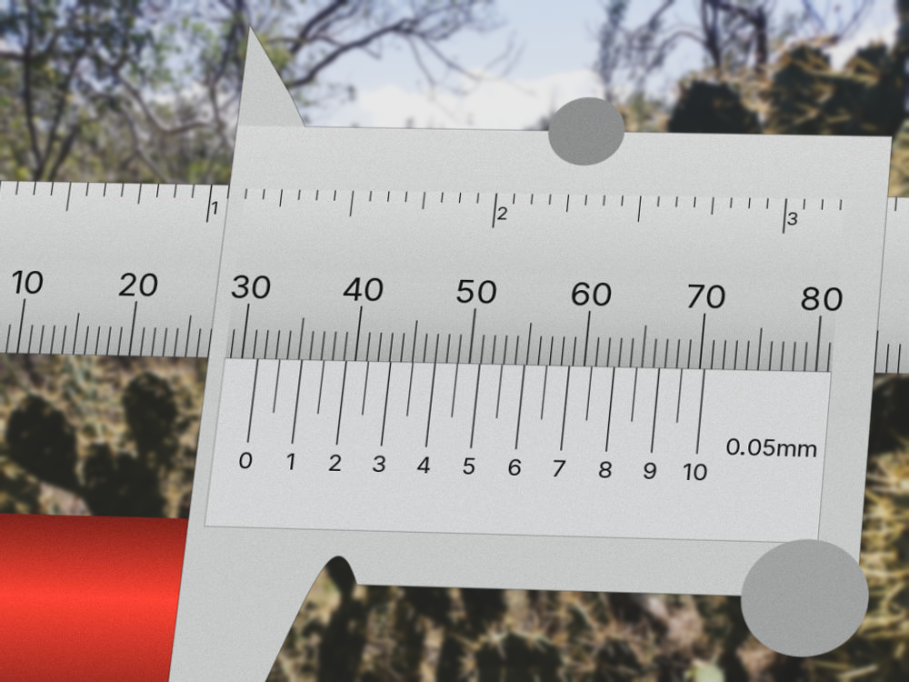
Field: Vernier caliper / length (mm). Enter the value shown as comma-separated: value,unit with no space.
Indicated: 31.4,mm
